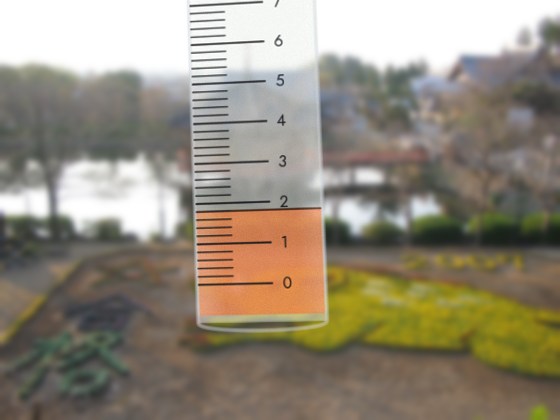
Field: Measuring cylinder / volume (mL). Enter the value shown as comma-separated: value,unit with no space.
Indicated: 1.8,mL
